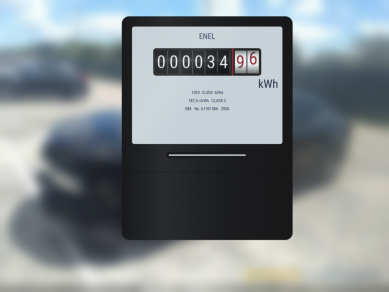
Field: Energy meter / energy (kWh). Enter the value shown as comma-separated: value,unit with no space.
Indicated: 34.96,kWh
